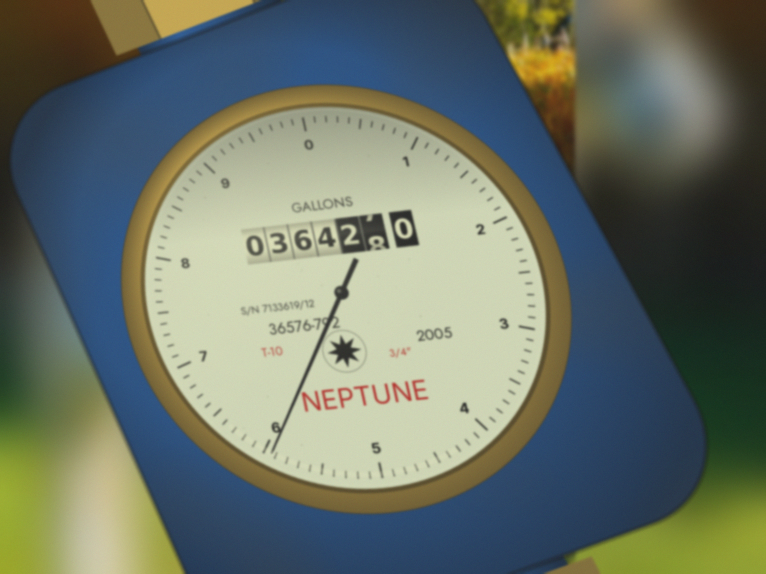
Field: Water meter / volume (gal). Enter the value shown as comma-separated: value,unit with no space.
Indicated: 364275.9,gal
